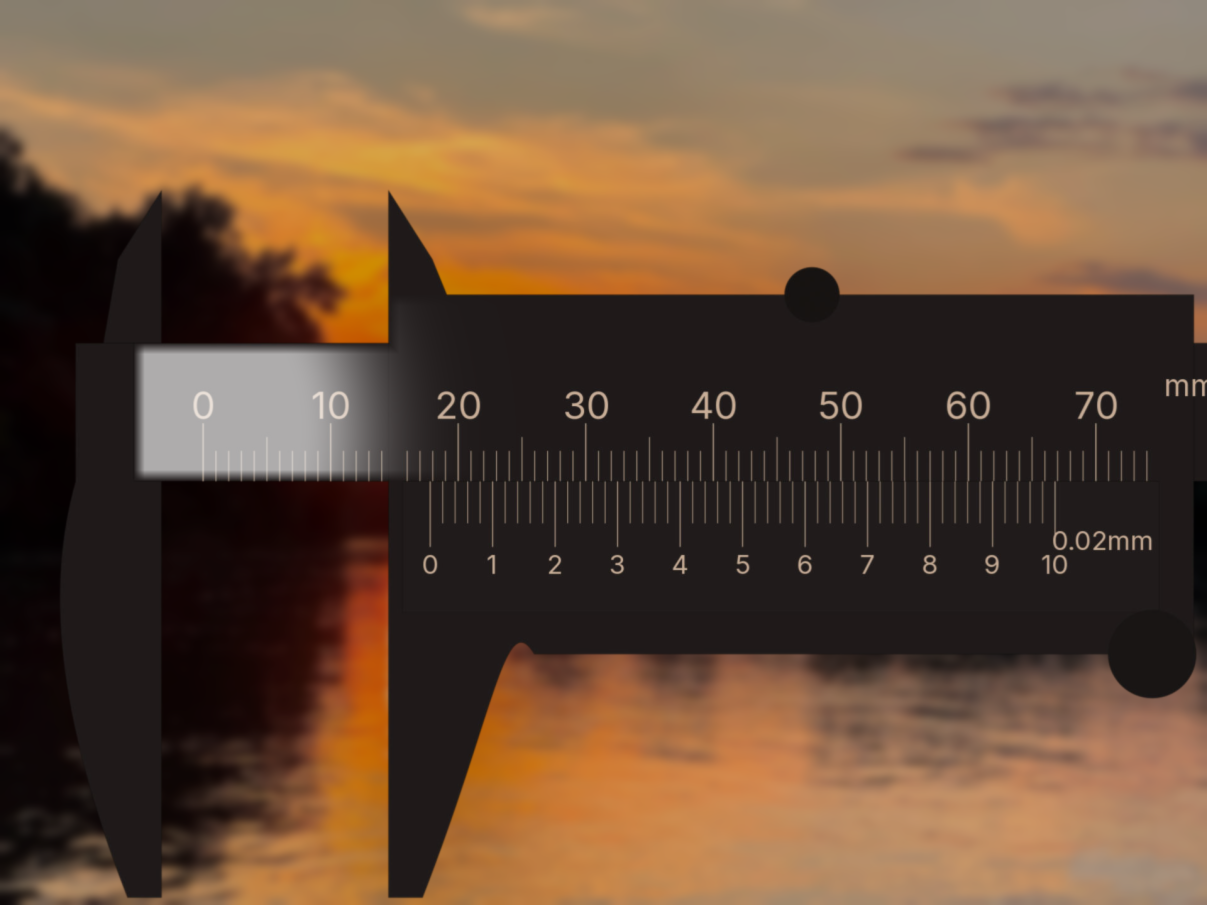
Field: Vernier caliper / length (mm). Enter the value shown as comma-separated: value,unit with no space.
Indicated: 17.8,mm
